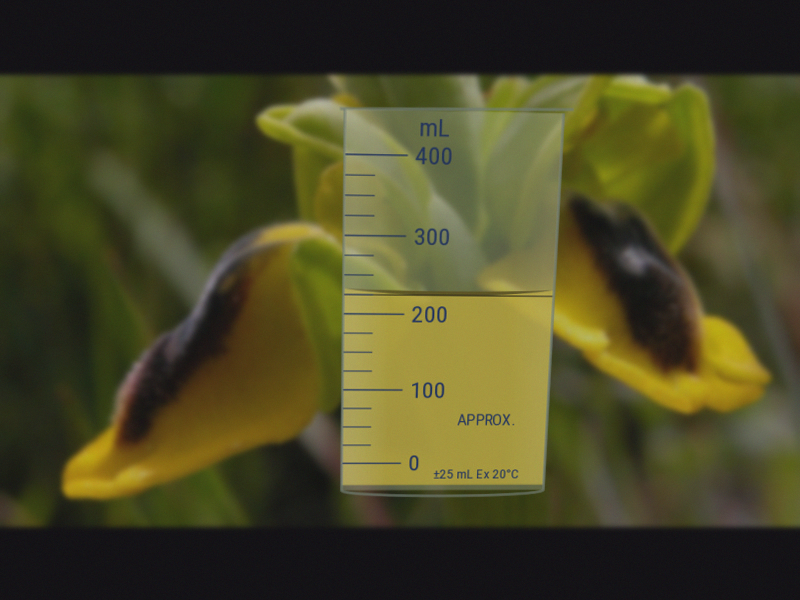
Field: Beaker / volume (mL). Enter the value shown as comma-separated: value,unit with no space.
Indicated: 225,mL
